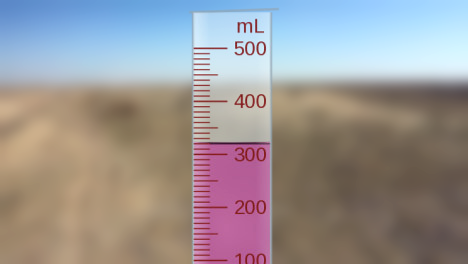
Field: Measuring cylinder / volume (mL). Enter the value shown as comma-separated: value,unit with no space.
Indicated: 320,mL
